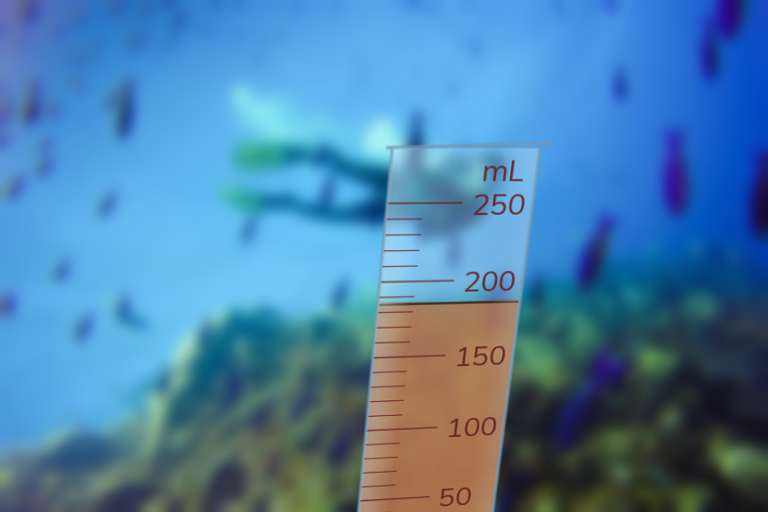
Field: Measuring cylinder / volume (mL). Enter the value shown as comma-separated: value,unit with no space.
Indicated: 185,mL
